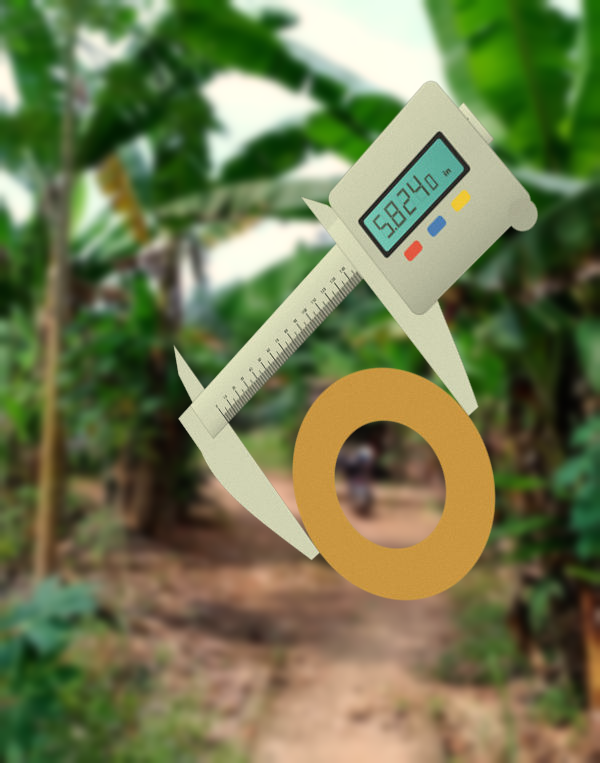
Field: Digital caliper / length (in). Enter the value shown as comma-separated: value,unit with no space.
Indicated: 5.8240,in
